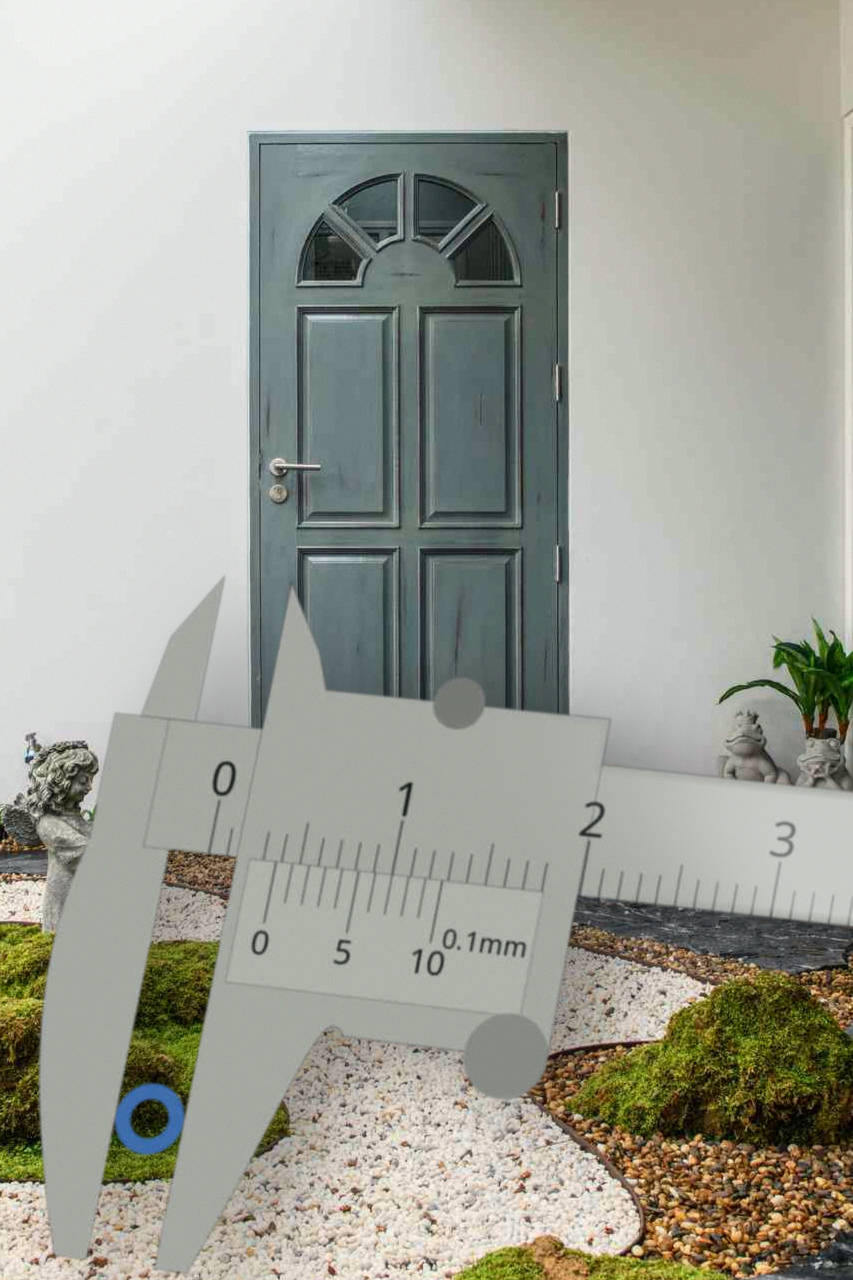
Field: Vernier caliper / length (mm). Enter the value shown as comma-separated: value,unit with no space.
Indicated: 3.7,mm
